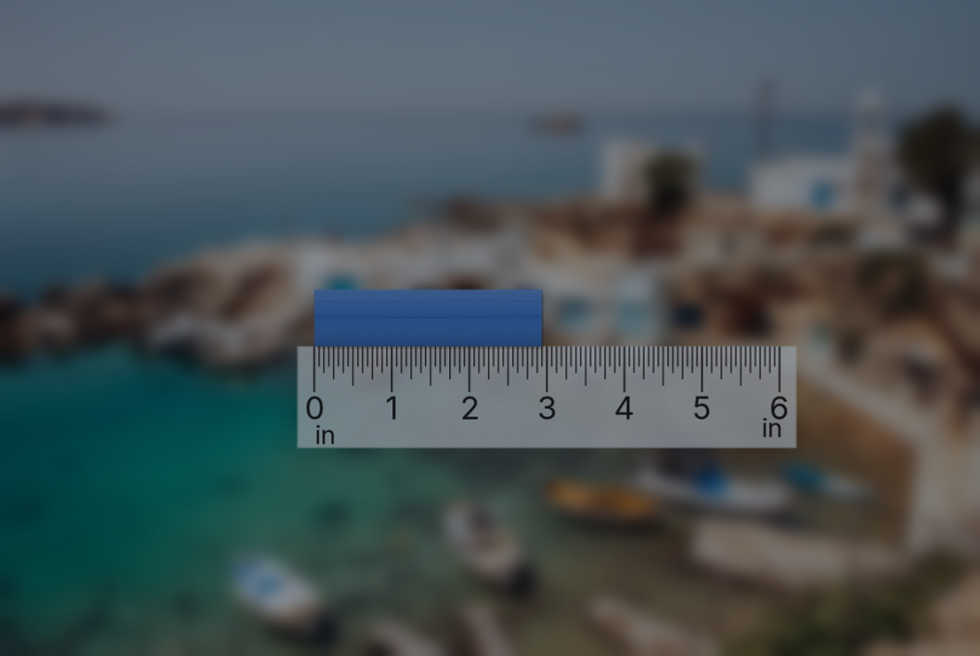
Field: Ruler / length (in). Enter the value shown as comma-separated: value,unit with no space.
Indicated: 2.9375,in
